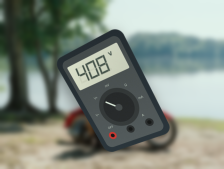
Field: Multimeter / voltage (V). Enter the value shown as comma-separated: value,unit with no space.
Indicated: 408,V
